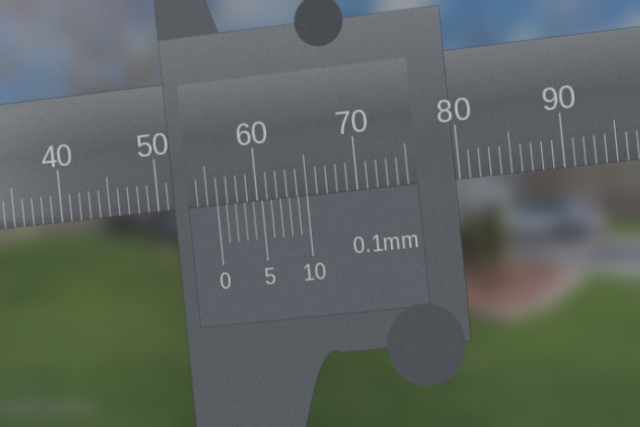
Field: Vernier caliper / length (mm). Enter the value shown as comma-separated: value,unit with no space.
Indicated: 56.0,mm
